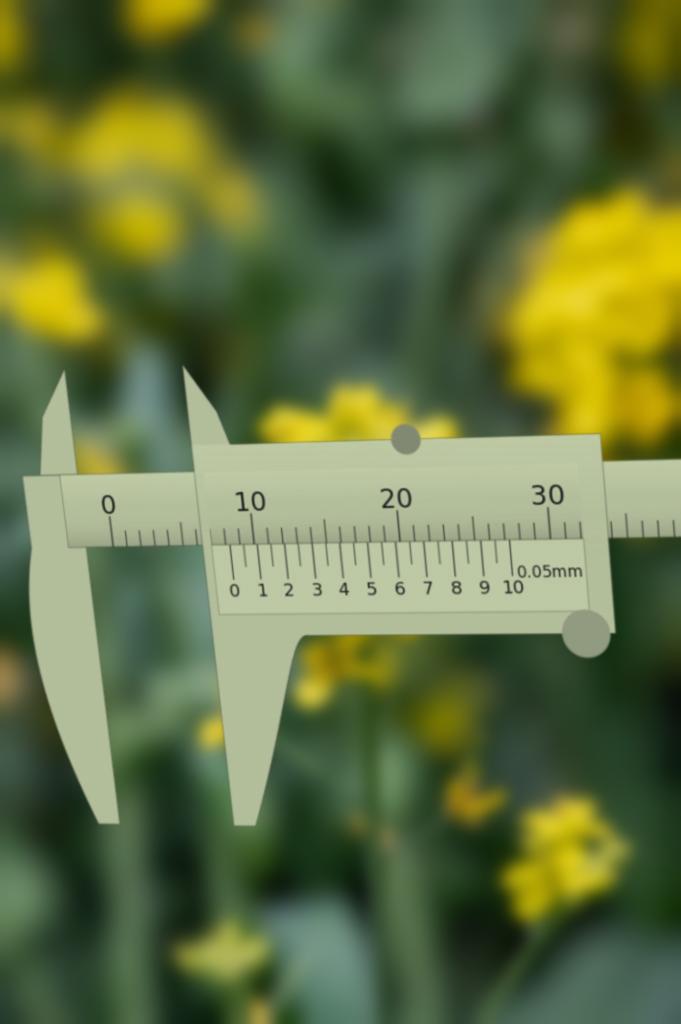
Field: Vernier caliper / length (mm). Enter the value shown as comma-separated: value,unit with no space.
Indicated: 8.3,mm
